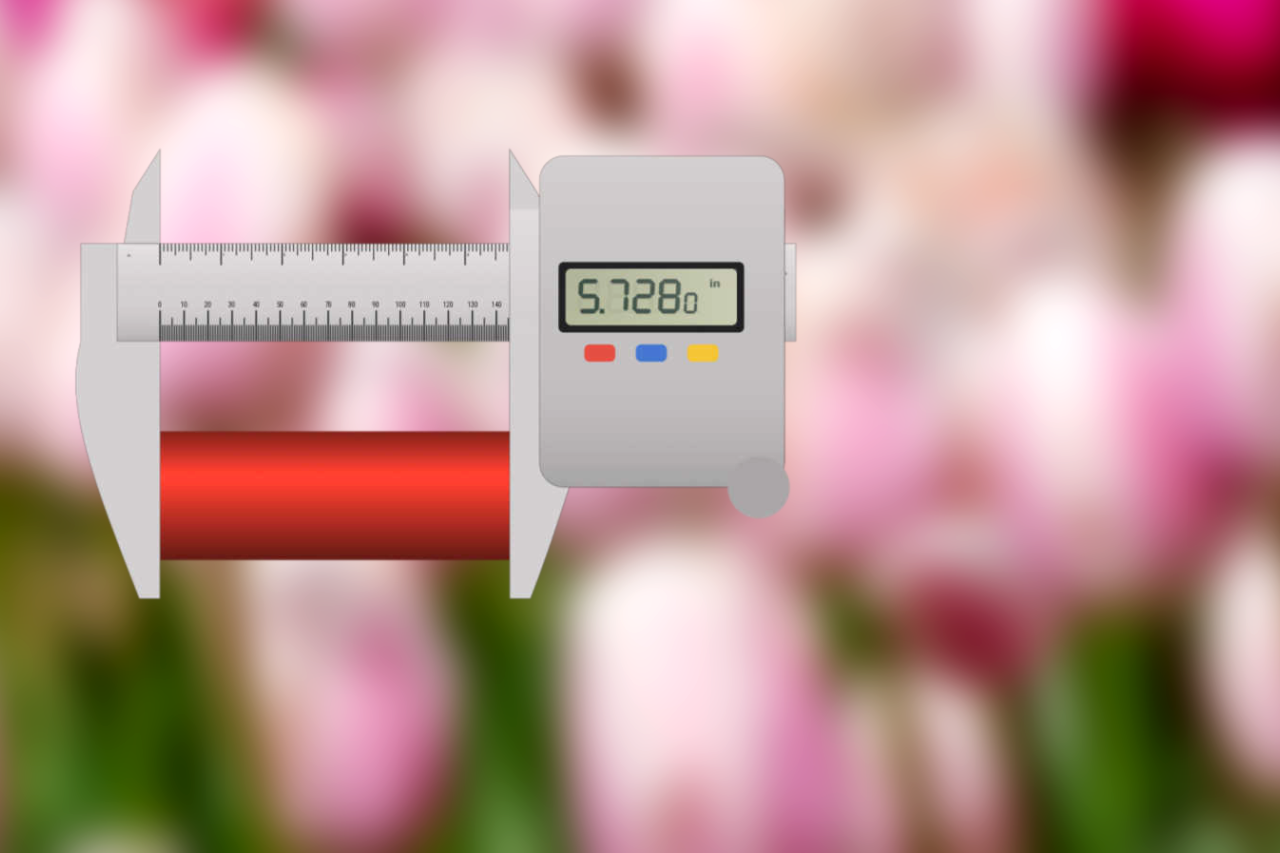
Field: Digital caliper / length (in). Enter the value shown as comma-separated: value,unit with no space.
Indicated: 5.7280,in
